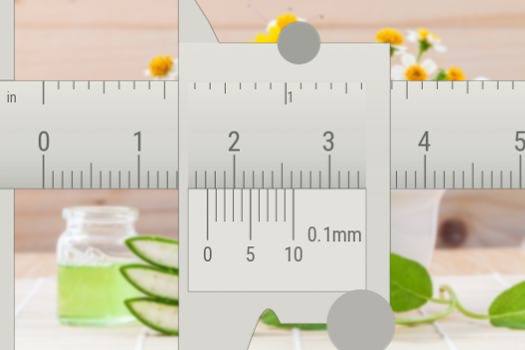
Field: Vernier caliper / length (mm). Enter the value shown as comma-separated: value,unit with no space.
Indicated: 17.2,mm
